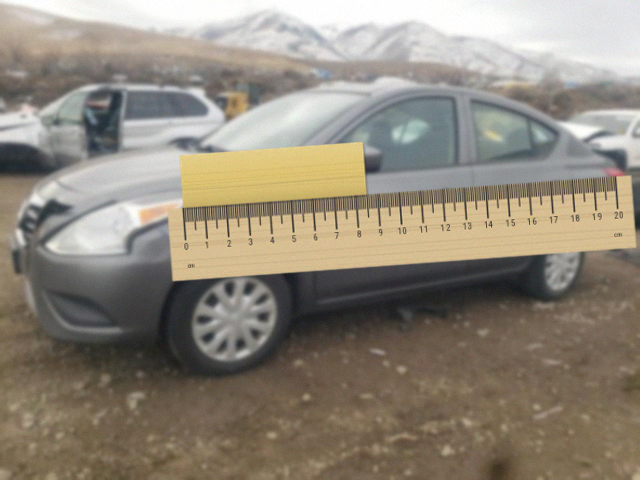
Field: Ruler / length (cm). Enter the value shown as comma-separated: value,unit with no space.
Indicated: 8.5,cm
